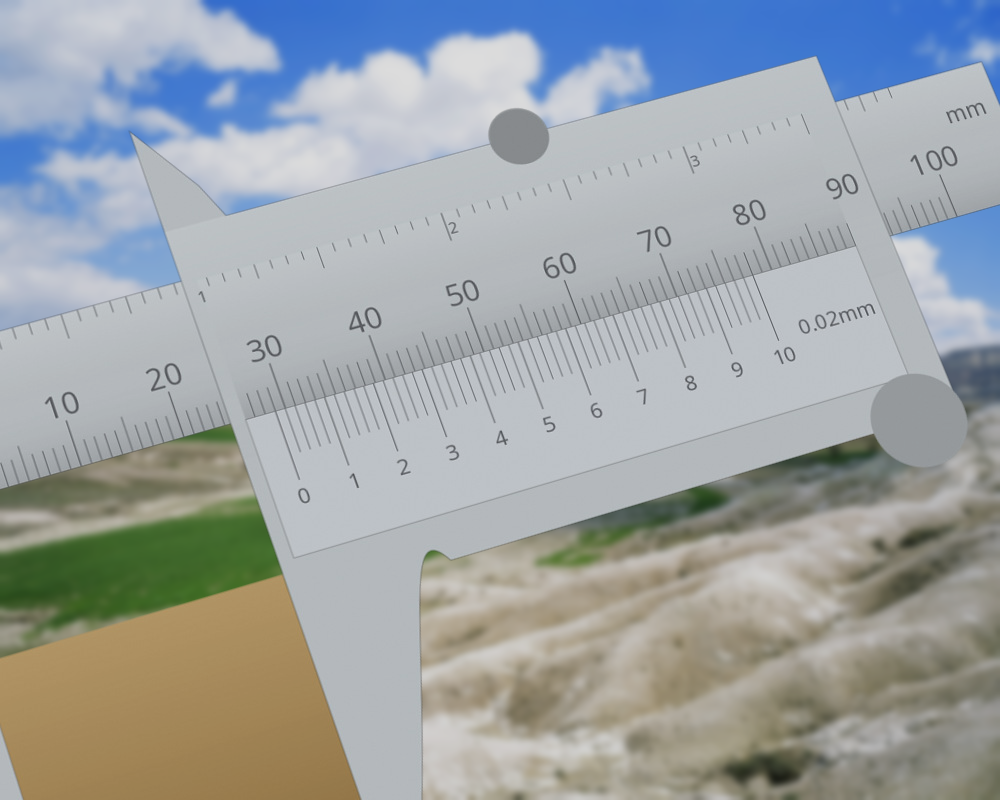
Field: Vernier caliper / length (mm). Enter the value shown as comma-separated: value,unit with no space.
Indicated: 29.0,mm
